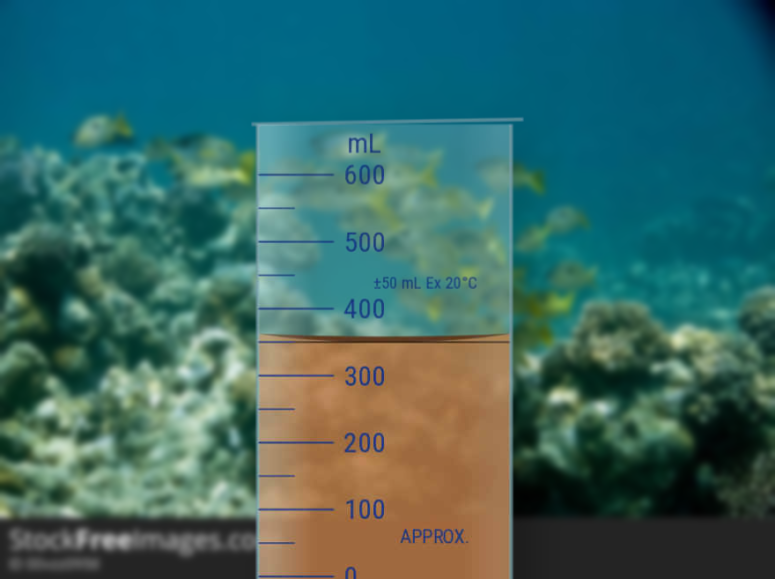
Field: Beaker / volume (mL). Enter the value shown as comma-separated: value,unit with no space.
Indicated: 350,mL
